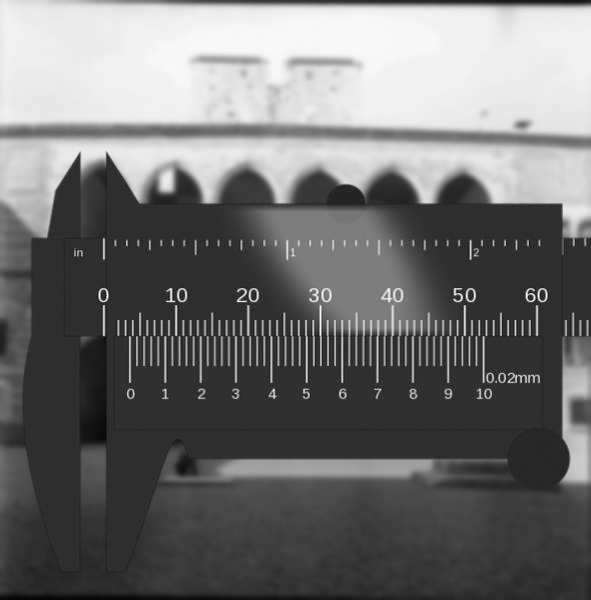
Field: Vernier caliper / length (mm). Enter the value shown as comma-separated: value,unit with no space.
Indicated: 3.6,mm
